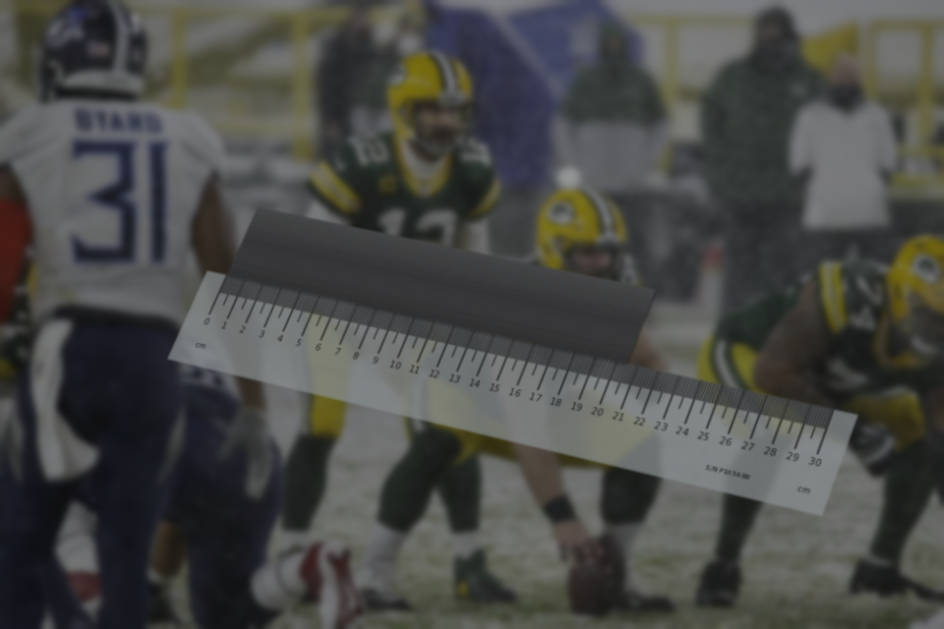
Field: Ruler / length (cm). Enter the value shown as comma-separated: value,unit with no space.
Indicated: 20.5,cm
